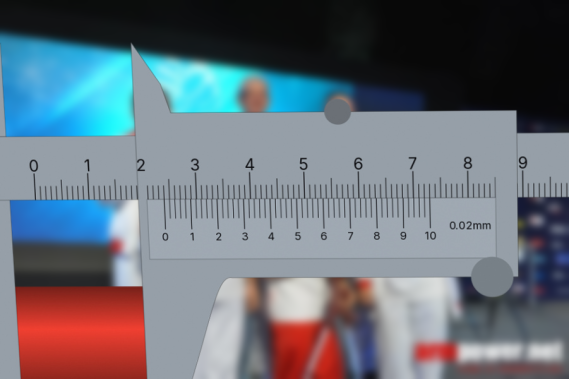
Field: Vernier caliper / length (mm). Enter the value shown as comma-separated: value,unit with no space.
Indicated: 24.0,mm
